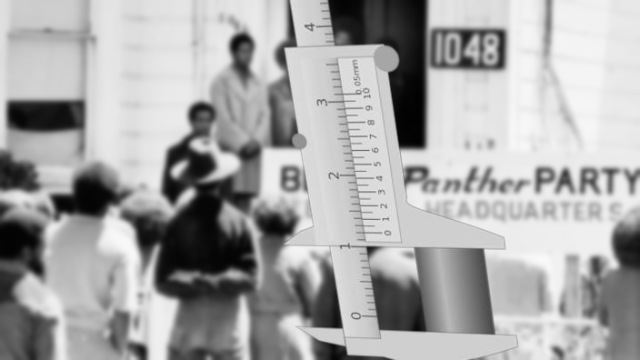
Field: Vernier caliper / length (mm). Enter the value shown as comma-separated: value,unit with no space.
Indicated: 12.0,mm
